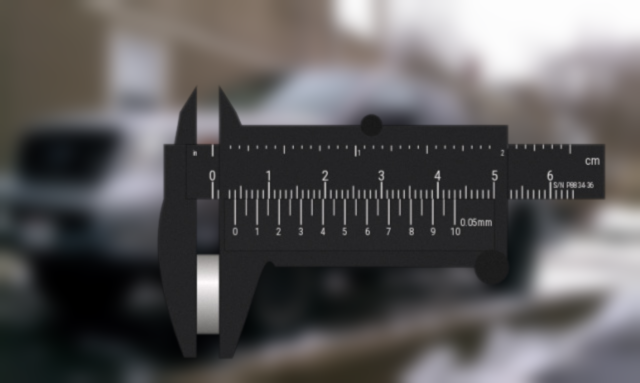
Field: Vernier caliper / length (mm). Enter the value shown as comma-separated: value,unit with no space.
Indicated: 4.0,mm
